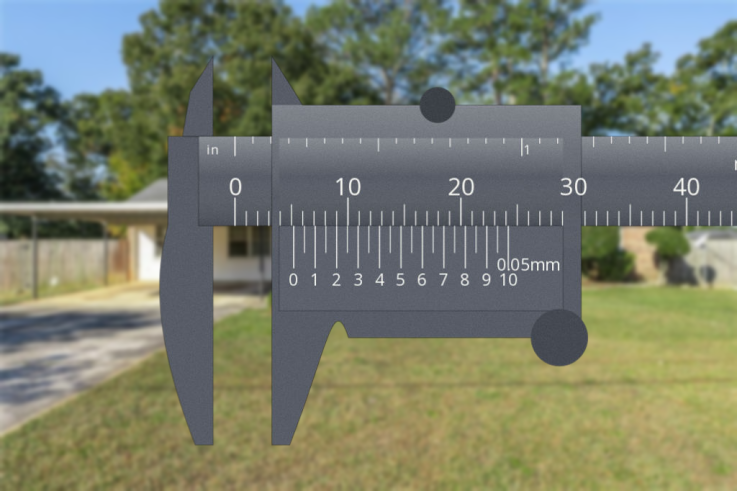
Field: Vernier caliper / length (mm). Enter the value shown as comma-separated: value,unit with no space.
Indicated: 5.2,mm
